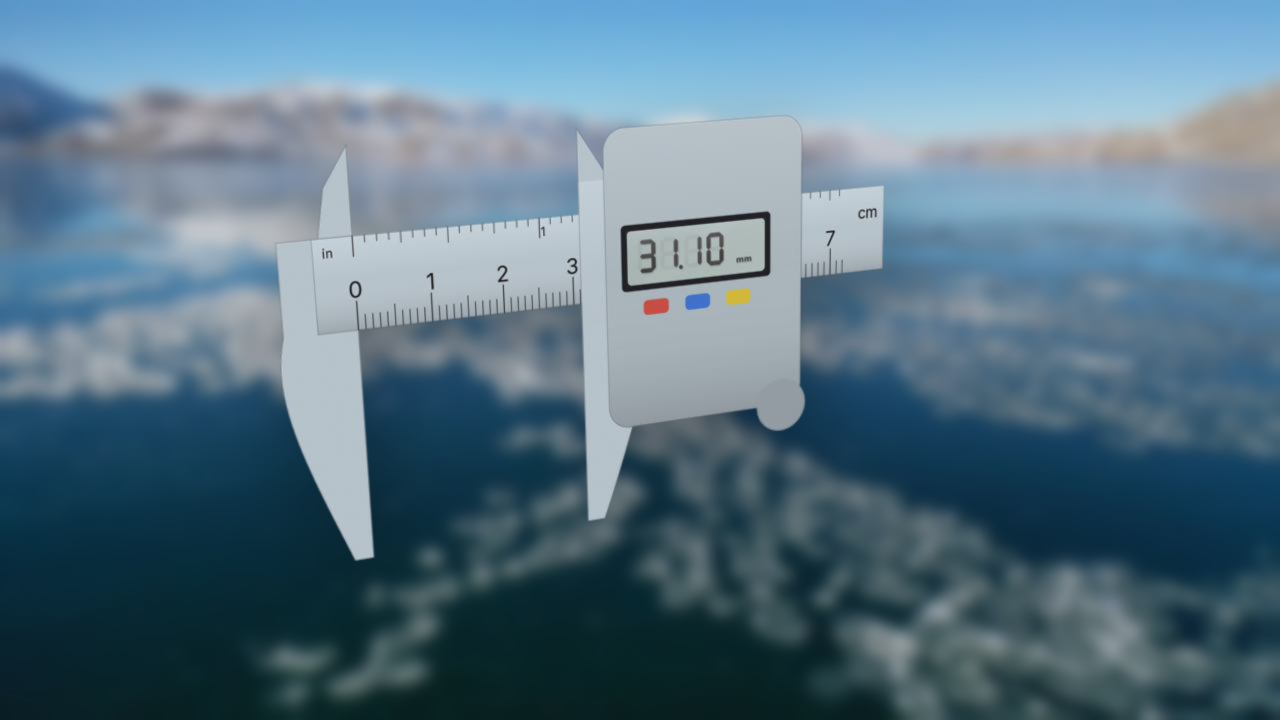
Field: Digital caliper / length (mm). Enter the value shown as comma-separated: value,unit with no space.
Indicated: 31.10,mm
